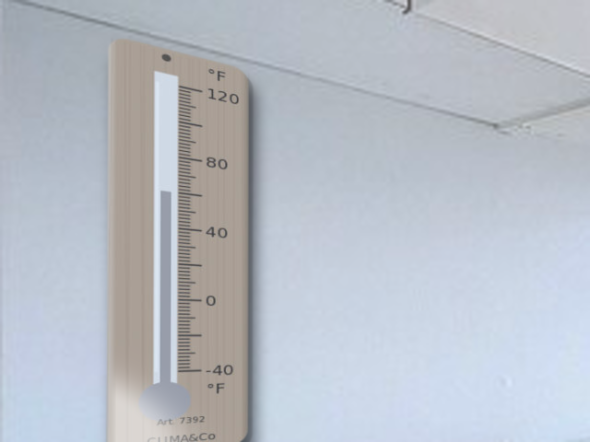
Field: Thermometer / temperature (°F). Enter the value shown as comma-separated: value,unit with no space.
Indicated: 60,°F
